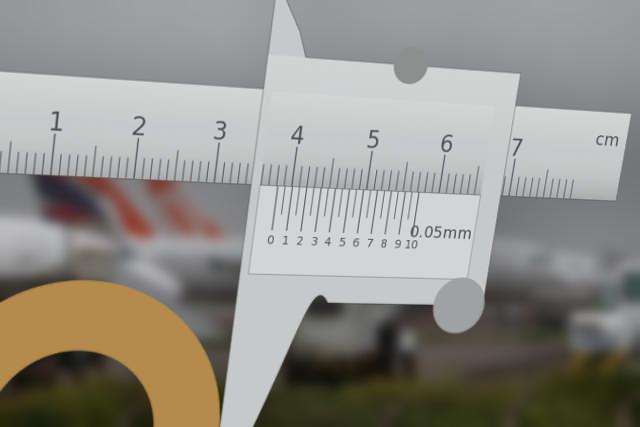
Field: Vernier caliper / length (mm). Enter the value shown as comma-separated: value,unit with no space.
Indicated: 38.2,mm
